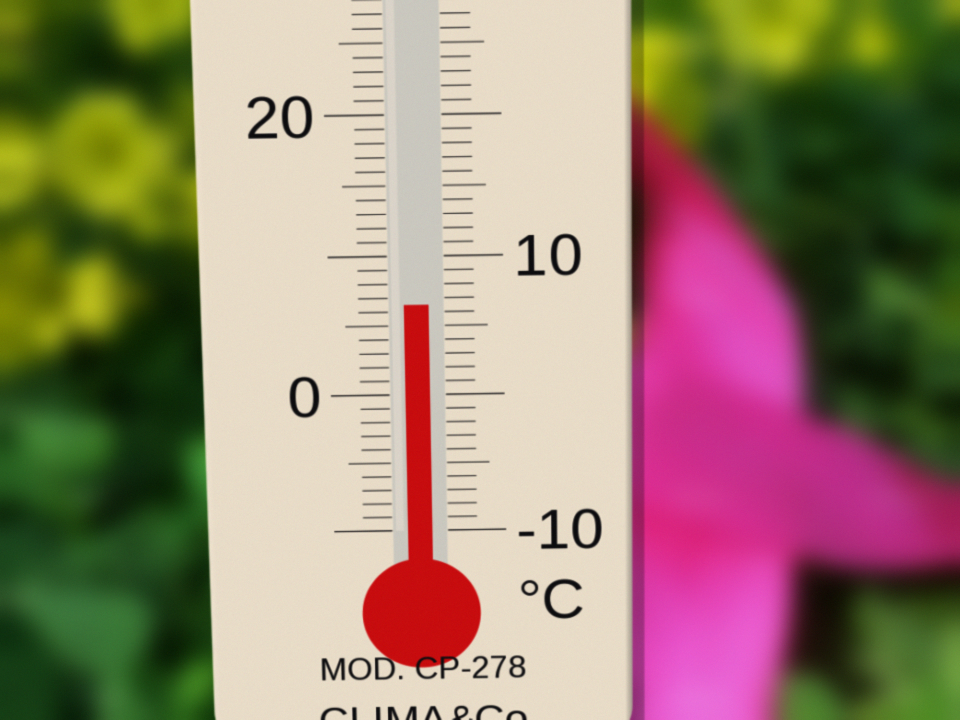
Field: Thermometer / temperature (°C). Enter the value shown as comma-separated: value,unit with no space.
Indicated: 6.5,°C
